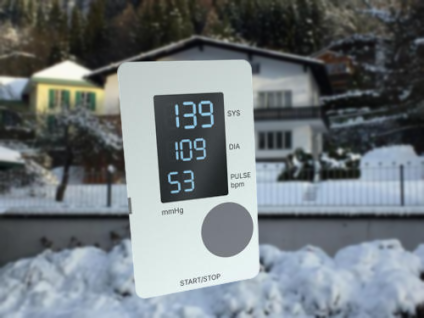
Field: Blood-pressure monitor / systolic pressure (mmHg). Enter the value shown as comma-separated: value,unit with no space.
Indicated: 139,mmHg
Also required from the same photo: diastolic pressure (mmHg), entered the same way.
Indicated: 109,mmHg
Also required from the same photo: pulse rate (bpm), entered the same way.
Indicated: 53,bpm
